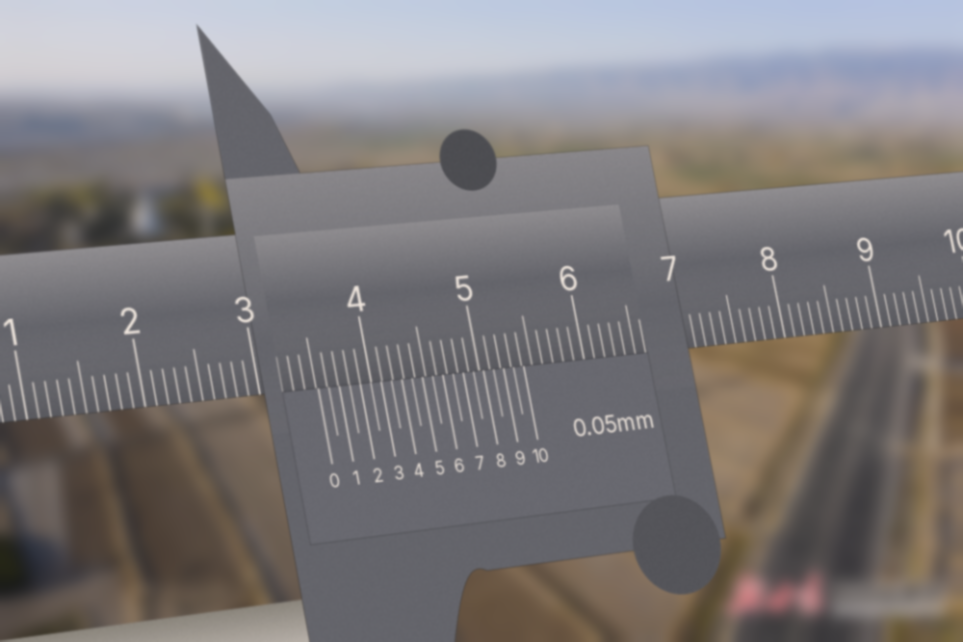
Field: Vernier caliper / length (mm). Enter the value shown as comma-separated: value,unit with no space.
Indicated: 35.2,mm
